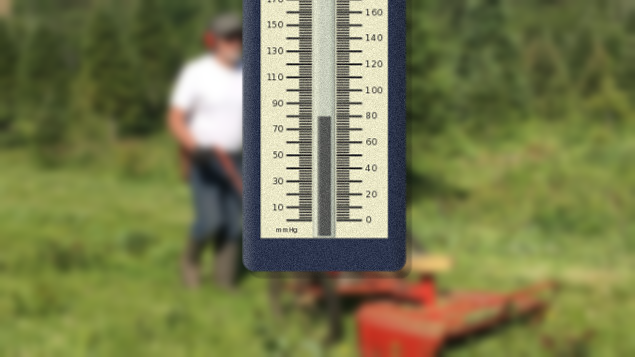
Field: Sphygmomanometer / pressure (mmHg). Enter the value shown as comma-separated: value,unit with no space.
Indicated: 80,mmHg
